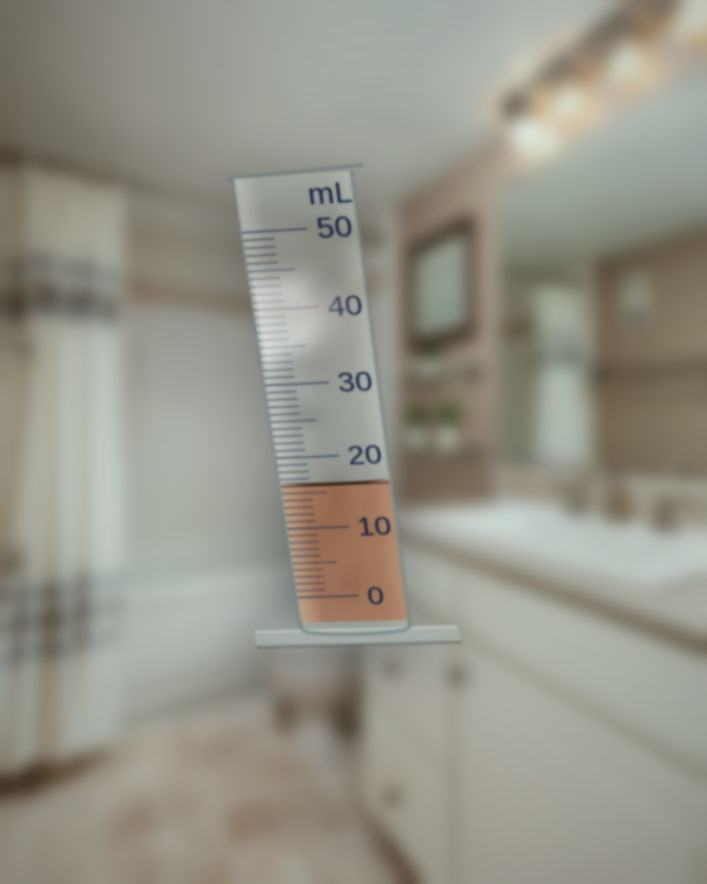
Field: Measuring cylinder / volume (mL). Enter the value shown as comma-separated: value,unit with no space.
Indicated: 16,mL
